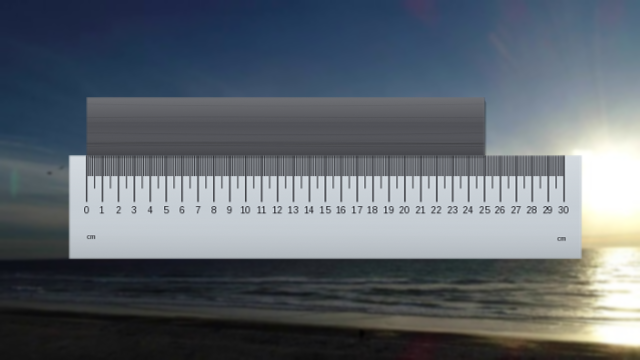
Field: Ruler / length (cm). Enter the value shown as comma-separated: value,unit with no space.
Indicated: 25,cm
